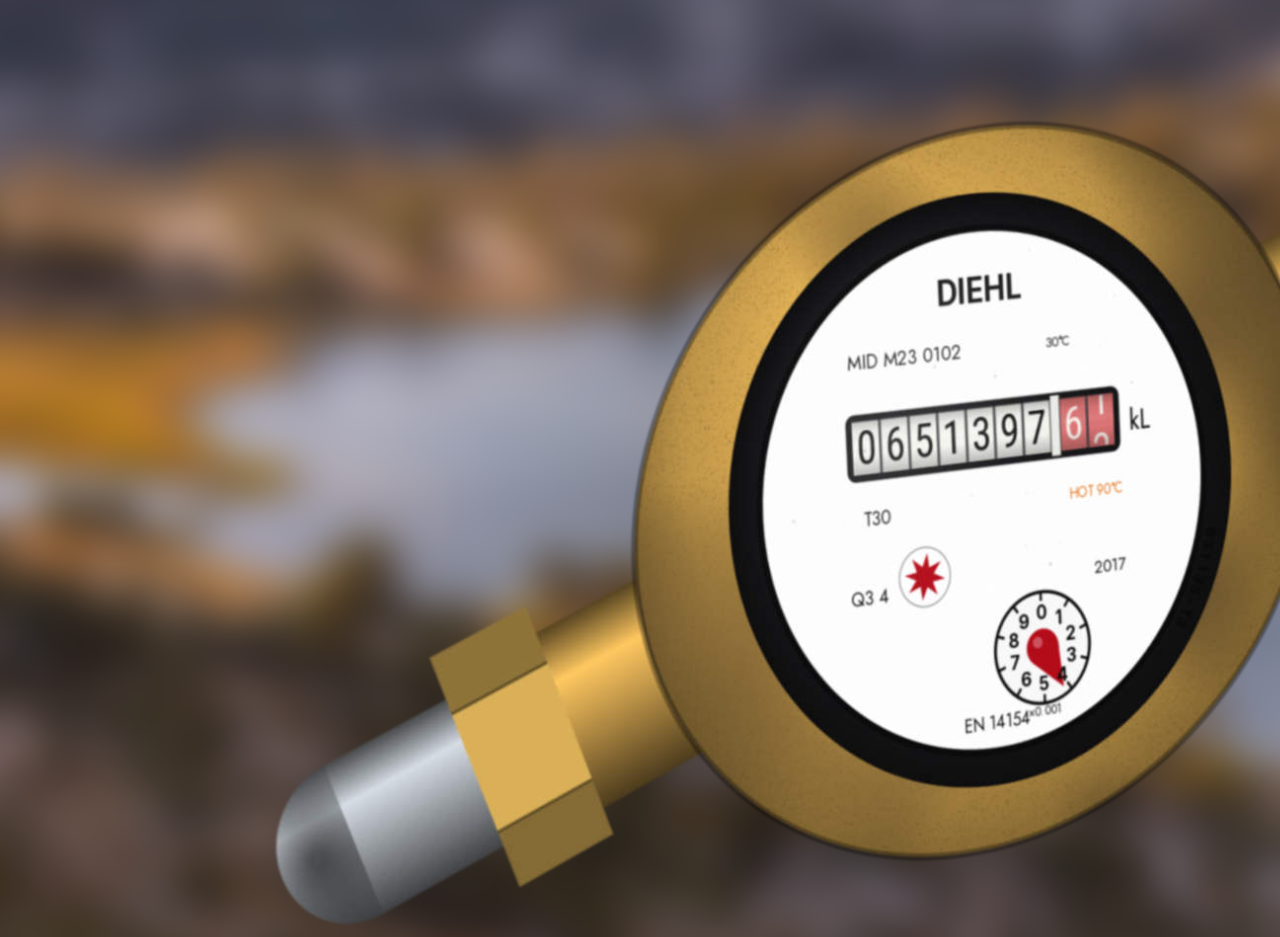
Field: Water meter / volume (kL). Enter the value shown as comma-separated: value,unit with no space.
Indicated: 651397.614,kL
